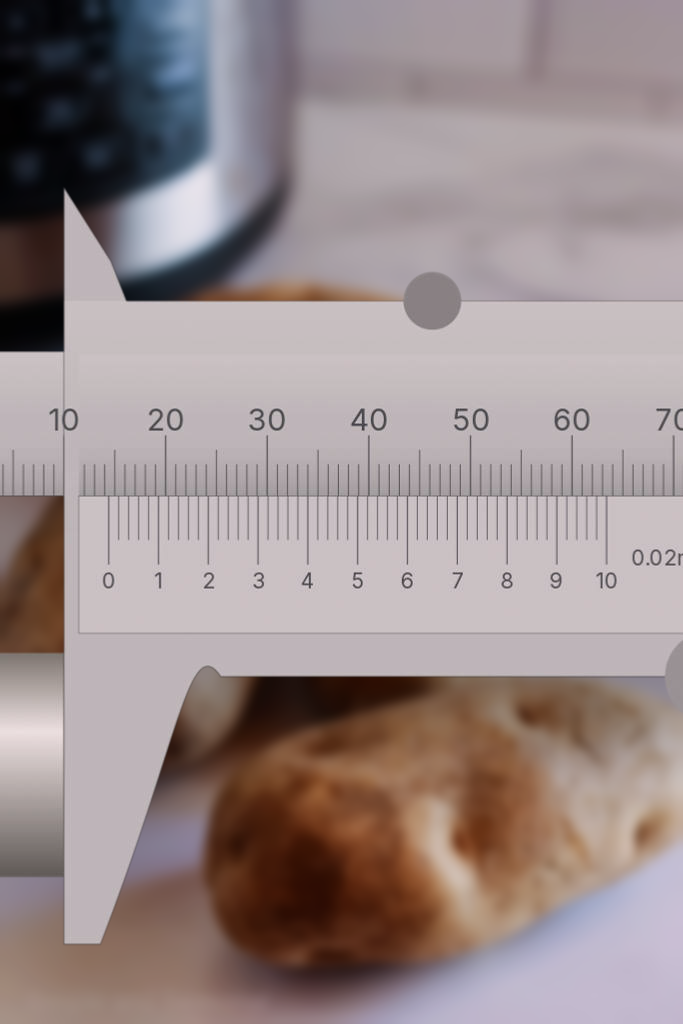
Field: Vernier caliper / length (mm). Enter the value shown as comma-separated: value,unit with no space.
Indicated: 14.4,mm
